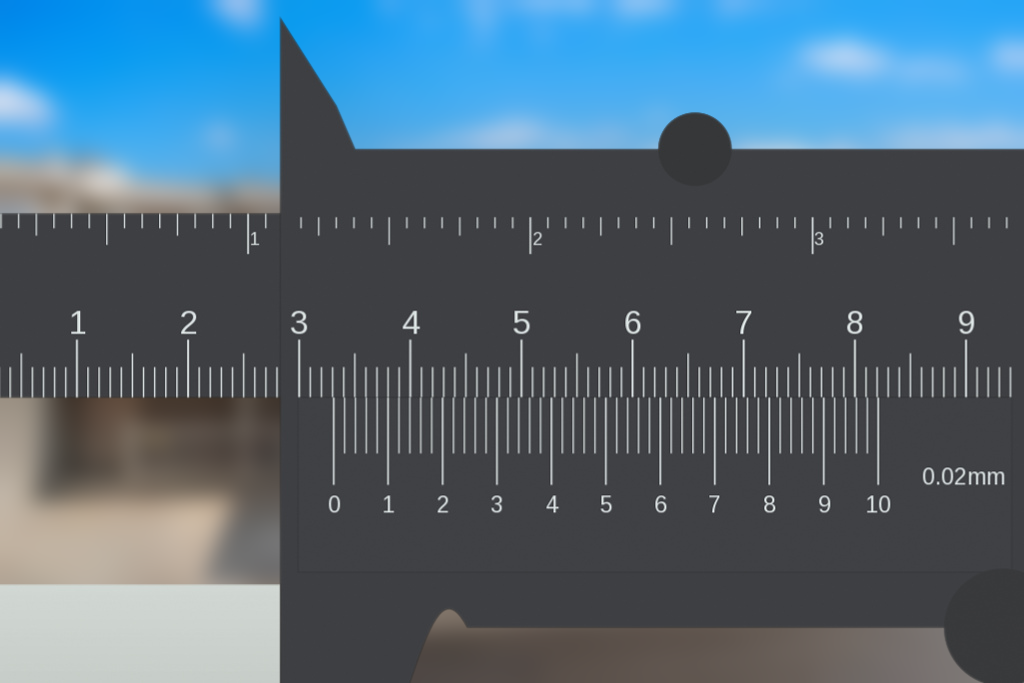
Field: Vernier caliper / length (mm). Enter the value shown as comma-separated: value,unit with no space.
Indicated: 33.1,mm
